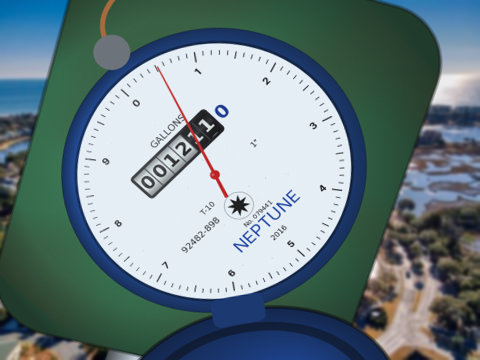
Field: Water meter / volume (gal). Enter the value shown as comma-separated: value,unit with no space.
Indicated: 12110.5,gal
